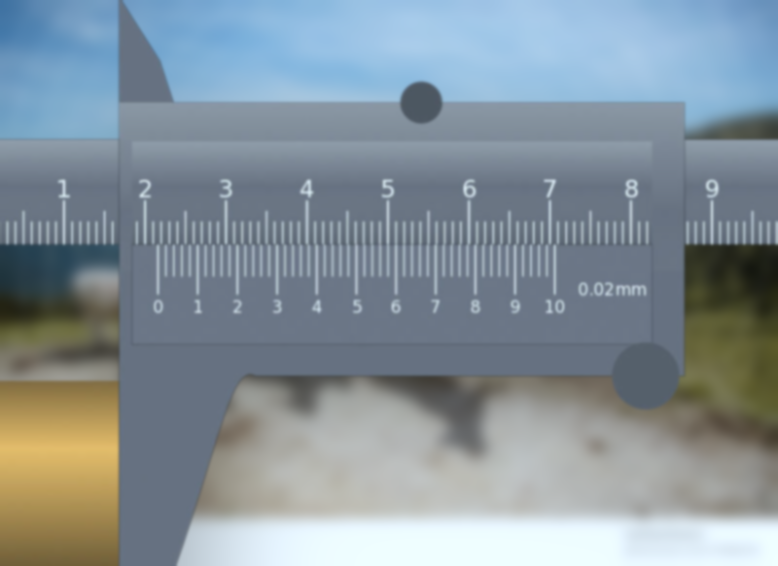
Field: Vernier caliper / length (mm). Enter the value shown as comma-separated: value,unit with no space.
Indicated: 21.6,mm
